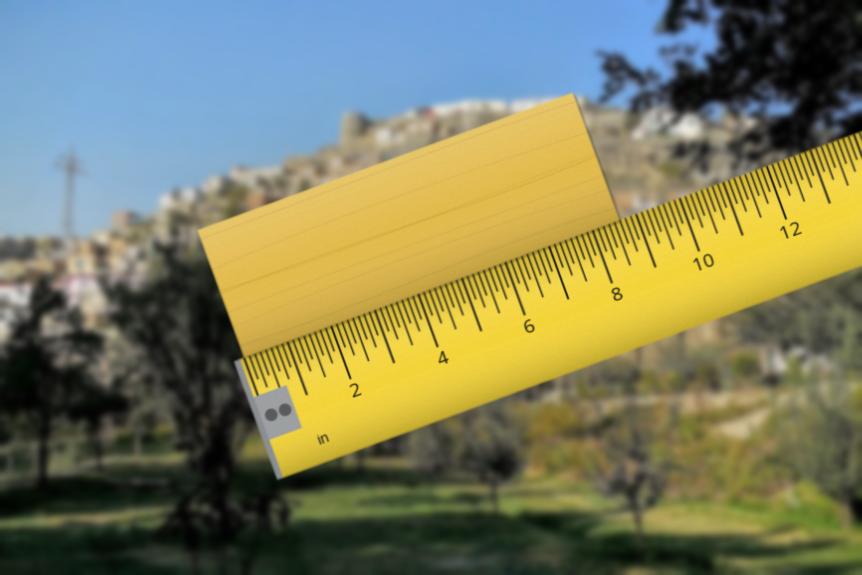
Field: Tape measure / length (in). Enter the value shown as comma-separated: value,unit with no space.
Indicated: 8.625,in
